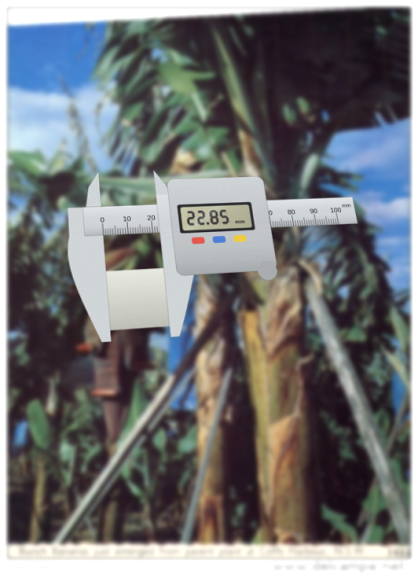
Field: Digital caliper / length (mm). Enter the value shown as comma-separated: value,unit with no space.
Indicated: 22.85,mm
